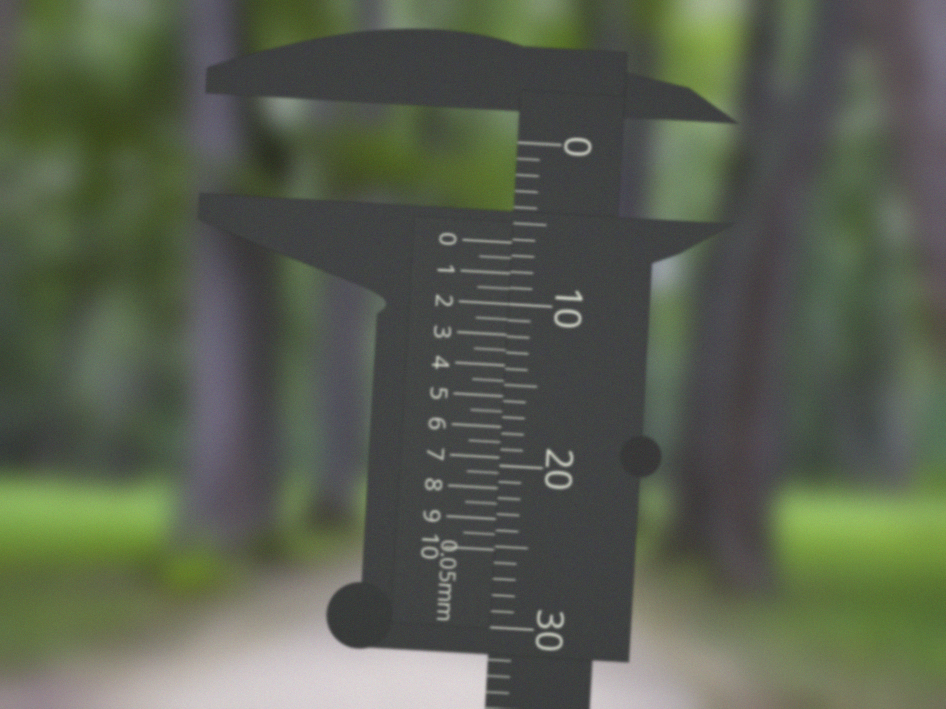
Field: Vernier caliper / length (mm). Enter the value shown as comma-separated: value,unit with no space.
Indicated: 6.2,mm
